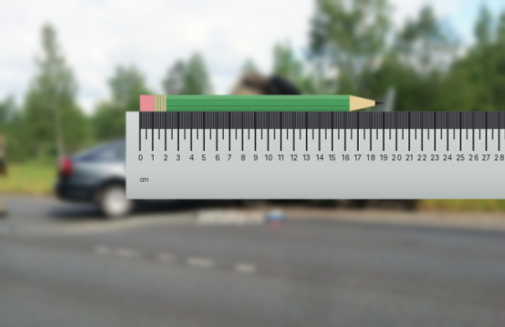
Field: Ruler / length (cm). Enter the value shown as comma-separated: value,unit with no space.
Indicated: 19,cm
